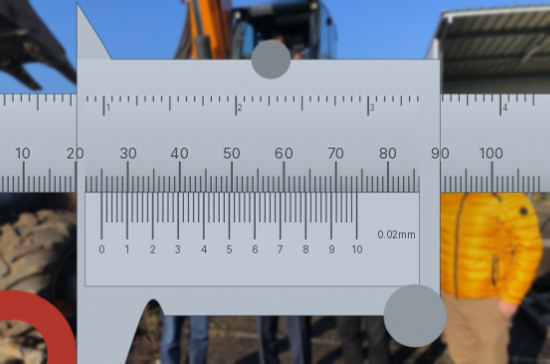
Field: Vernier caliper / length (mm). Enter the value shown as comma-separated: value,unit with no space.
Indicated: 25.0,mm
